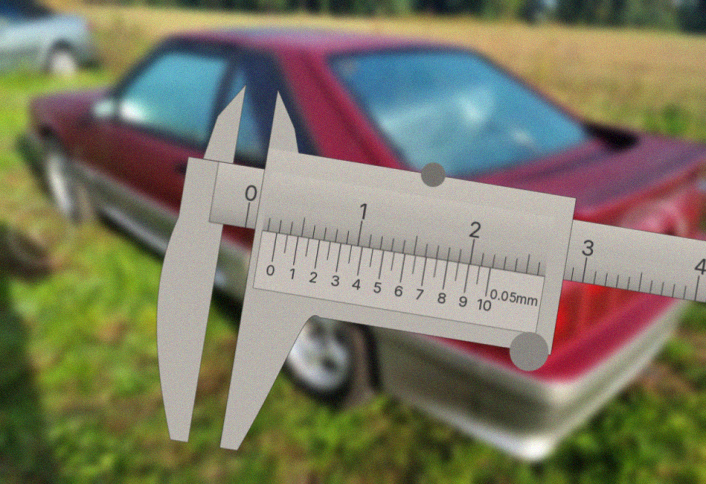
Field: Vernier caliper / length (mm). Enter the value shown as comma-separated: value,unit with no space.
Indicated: 2.8,mm
